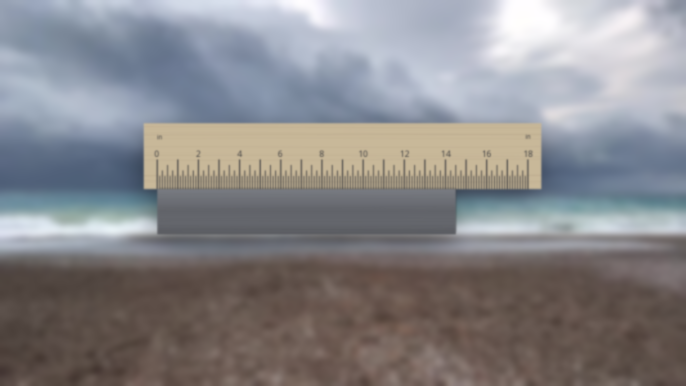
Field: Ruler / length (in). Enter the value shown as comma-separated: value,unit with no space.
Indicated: 14.5,in
